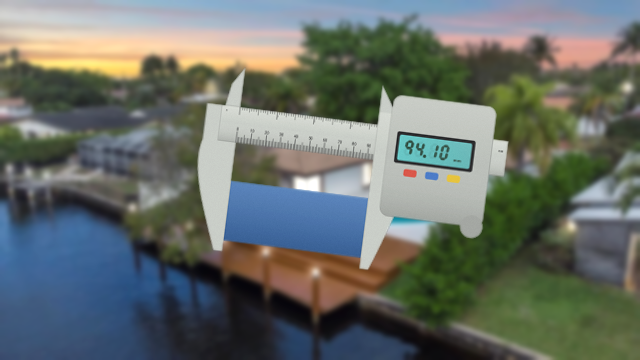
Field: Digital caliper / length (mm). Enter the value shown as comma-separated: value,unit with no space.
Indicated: 94.10,mm
